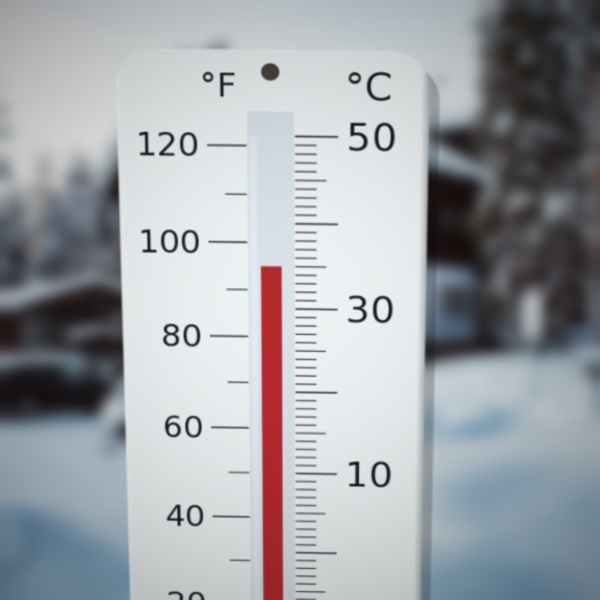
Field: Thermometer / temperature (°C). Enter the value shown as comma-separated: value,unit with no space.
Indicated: 35,°C
